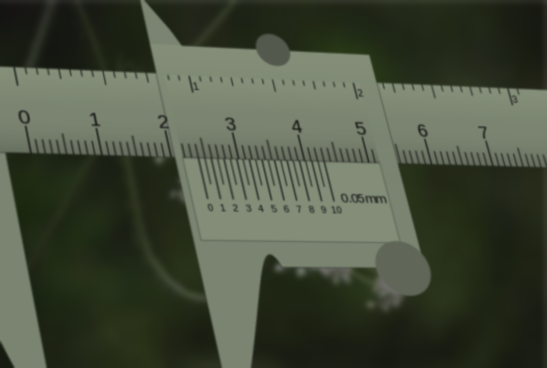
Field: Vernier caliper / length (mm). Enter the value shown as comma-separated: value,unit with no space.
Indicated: 24.0,mm
